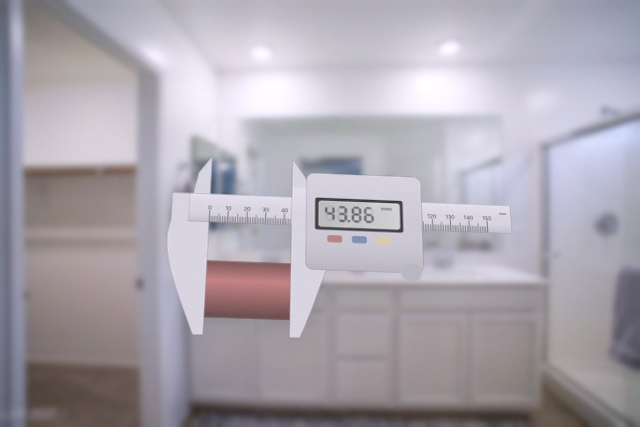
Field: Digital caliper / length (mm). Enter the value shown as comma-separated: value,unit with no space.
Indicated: 43.86,mm
